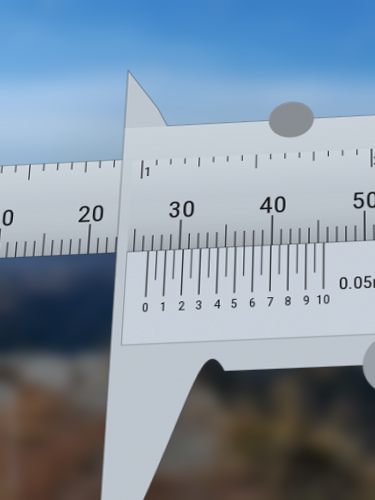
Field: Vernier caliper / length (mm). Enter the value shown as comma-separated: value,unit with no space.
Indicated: 26.6,mm
